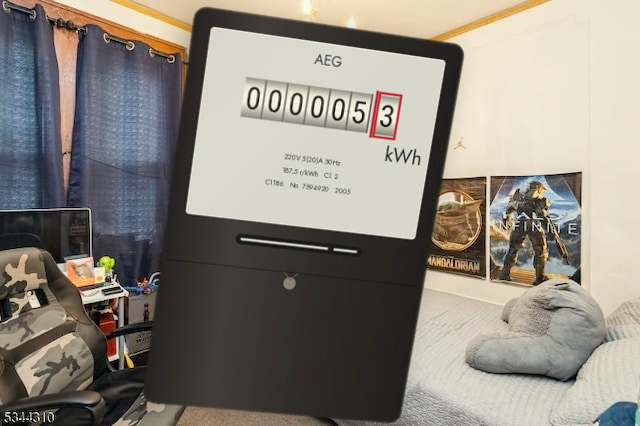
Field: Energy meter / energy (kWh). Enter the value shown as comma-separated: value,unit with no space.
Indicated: 5.3,kWh
